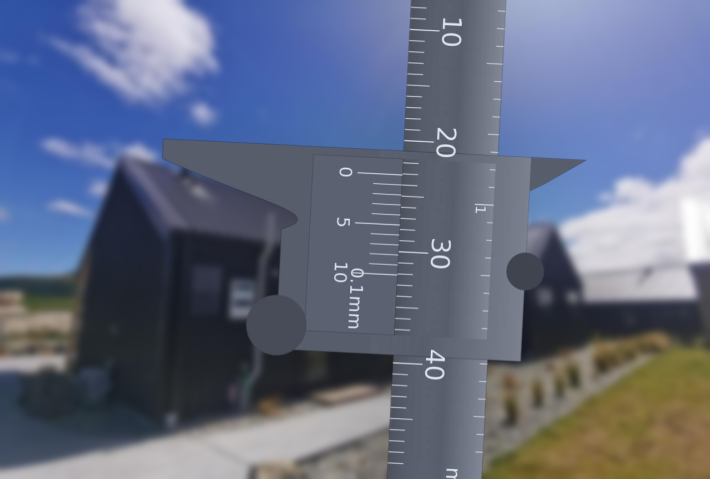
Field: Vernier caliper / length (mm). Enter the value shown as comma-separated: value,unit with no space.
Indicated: 23.1,mm
